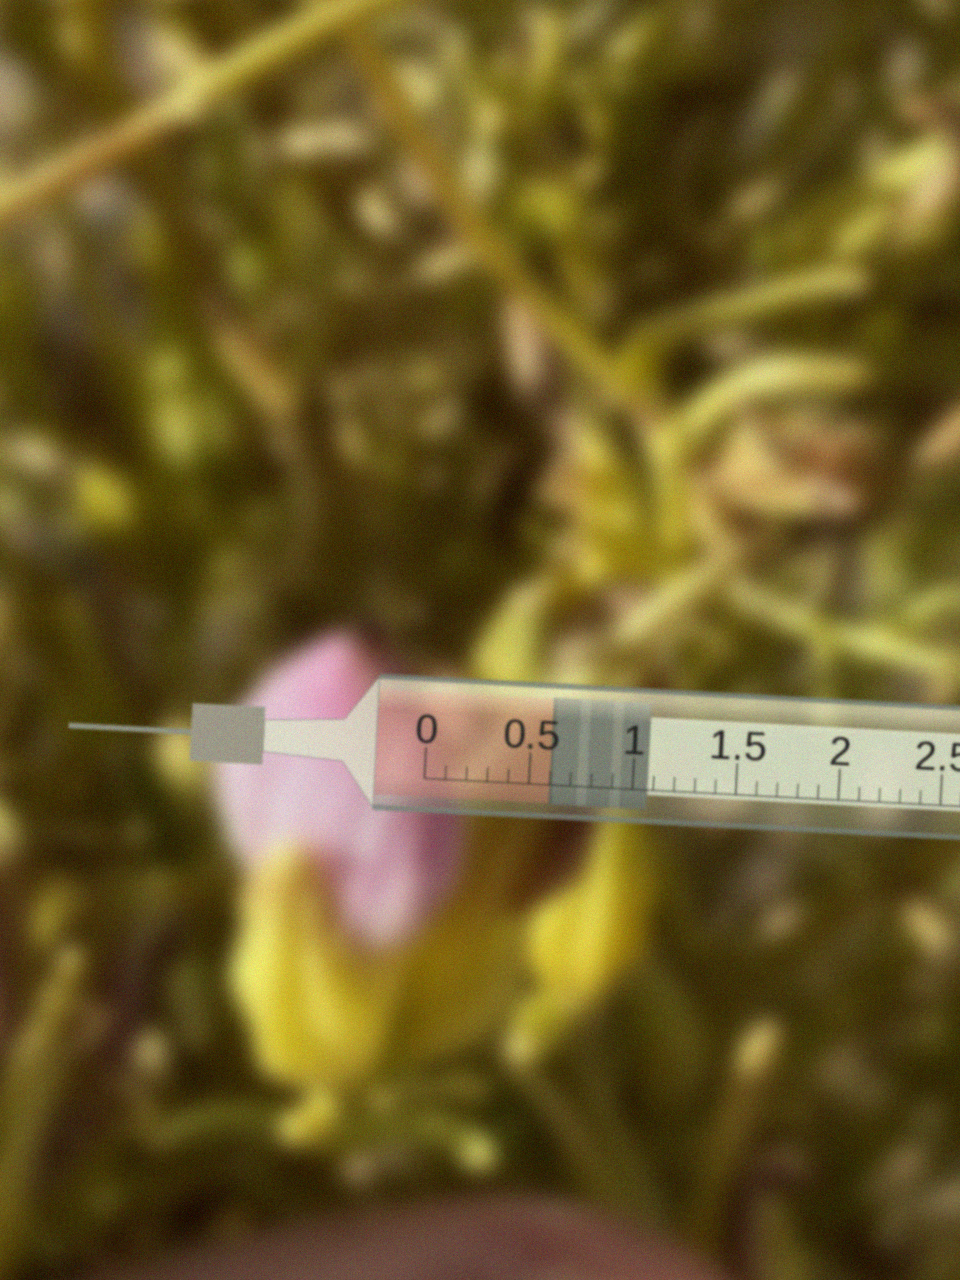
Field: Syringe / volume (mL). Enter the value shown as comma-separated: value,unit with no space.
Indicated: 0.6,mL
